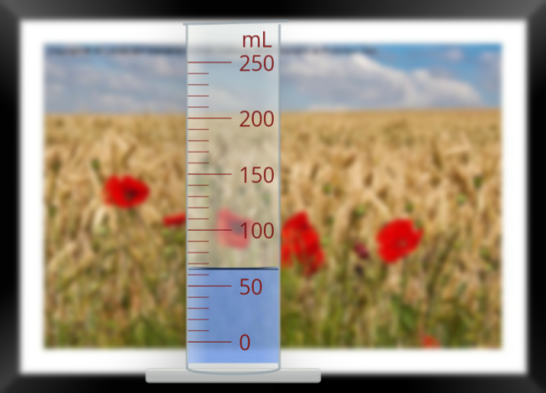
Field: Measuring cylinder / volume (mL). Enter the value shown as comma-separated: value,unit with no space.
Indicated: 65,mL
